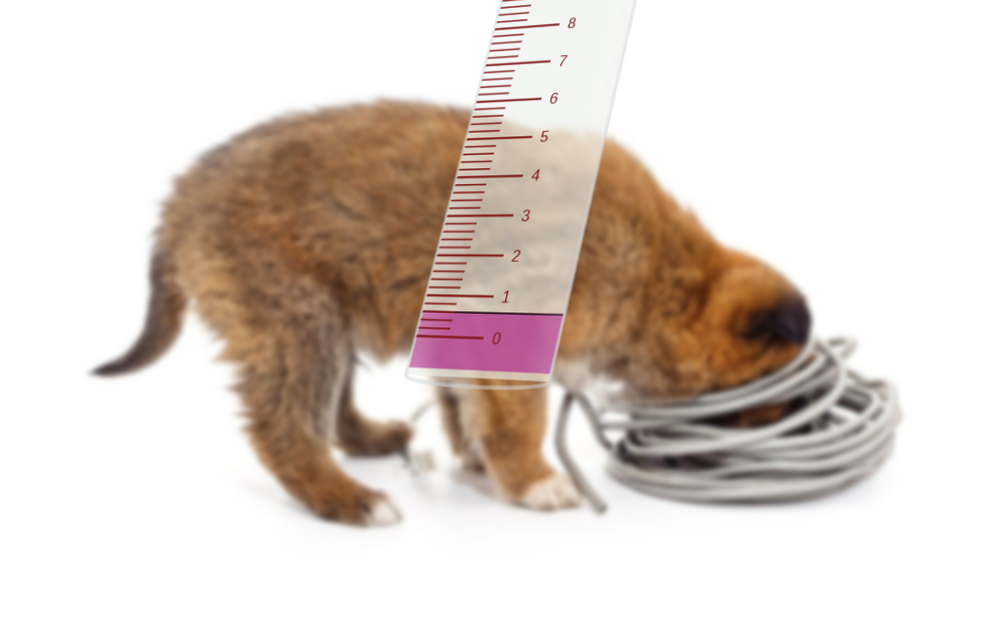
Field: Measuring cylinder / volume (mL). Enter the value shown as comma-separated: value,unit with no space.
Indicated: 0.6,mL
